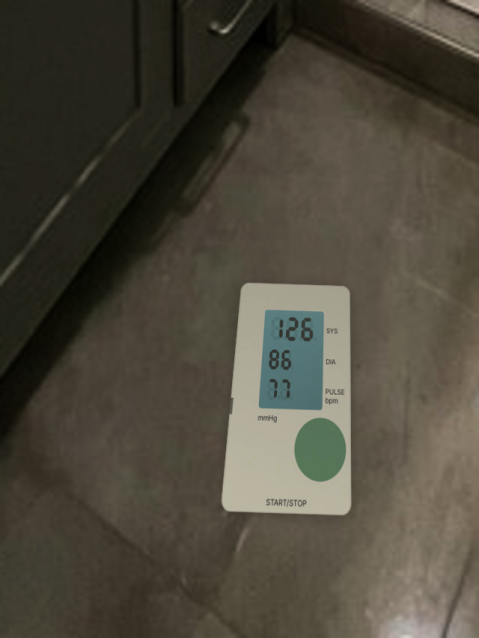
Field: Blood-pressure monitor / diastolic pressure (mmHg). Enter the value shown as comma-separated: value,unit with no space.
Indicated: 86,mmHg
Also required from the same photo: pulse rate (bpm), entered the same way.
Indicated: 77,bpm
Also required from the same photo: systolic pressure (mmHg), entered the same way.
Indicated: 126,mmHg
